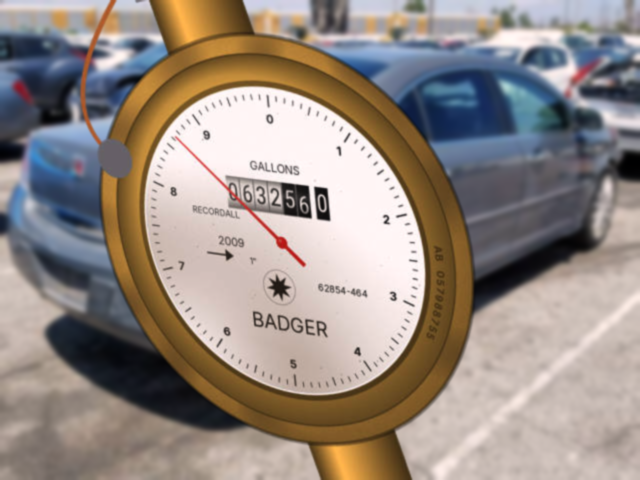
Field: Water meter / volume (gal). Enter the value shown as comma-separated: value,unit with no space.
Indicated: 632558.6,gal
